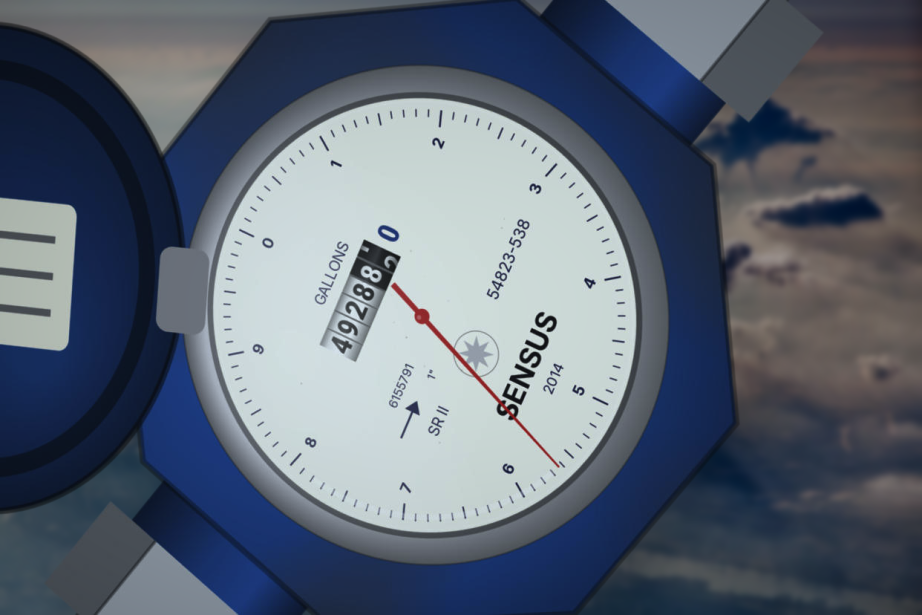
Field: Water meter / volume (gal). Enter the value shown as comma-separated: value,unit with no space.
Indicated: 4928815.6,gal
